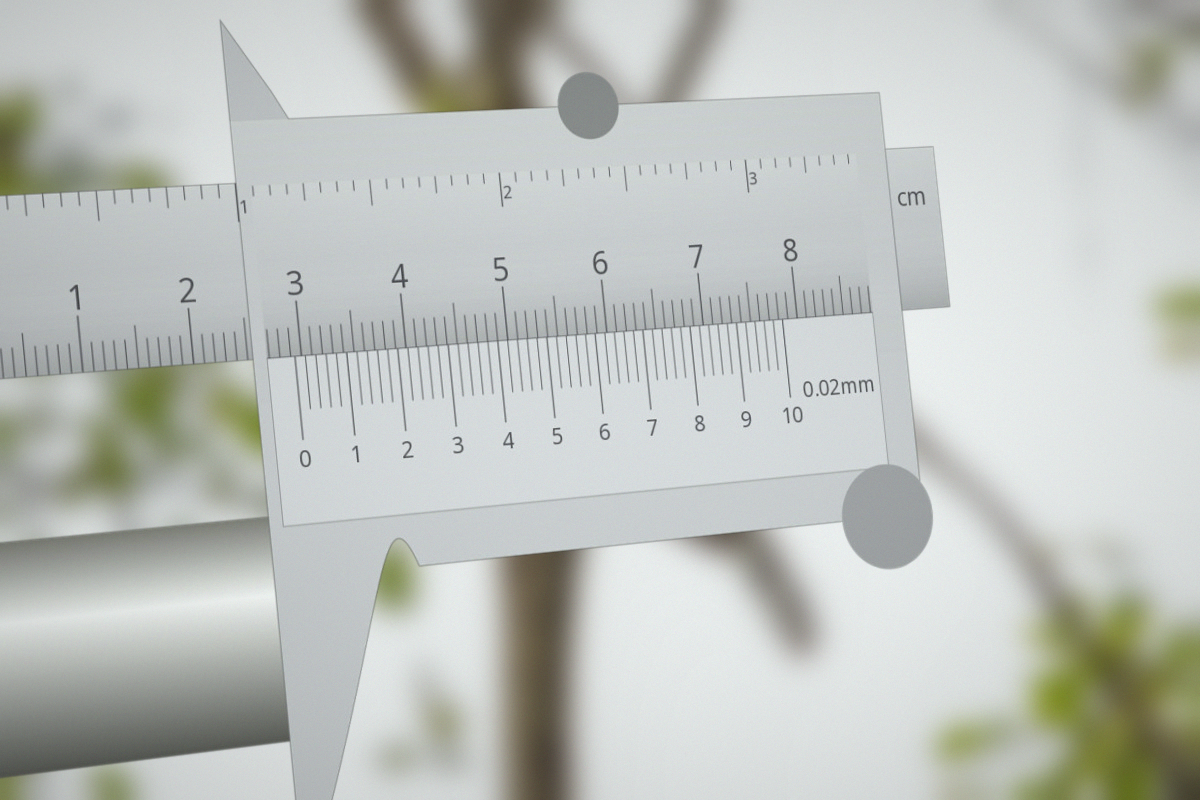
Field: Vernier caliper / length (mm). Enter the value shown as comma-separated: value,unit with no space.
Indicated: 29.4,mm
